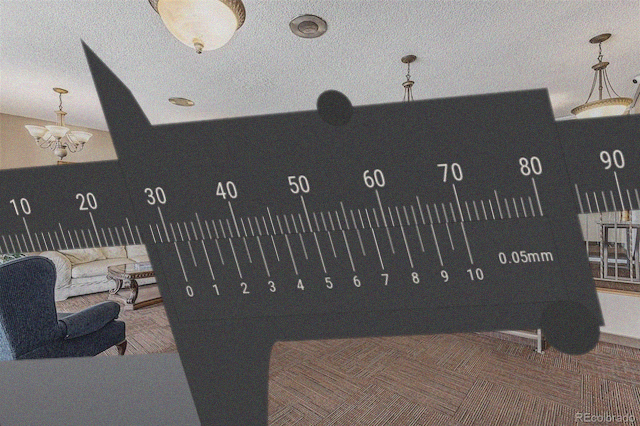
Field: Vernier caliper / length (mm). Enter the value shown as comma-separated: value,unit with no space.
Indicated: 30.8,mm
